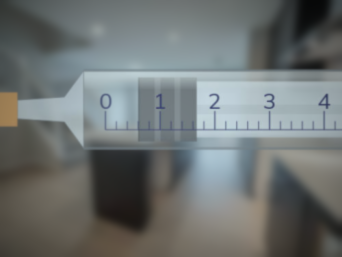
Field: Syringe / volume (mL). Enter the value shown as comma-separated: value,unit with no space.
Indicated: 0.6,mL
